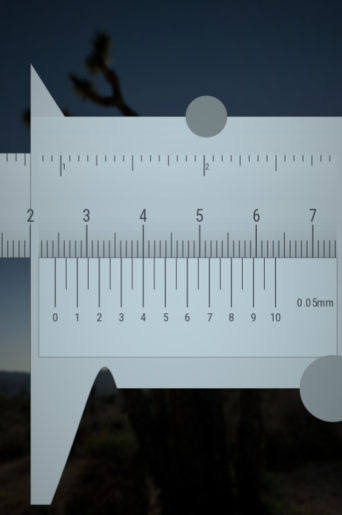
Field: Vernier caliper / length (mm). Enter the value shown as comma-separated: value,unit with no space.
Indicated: 24.4,mm
